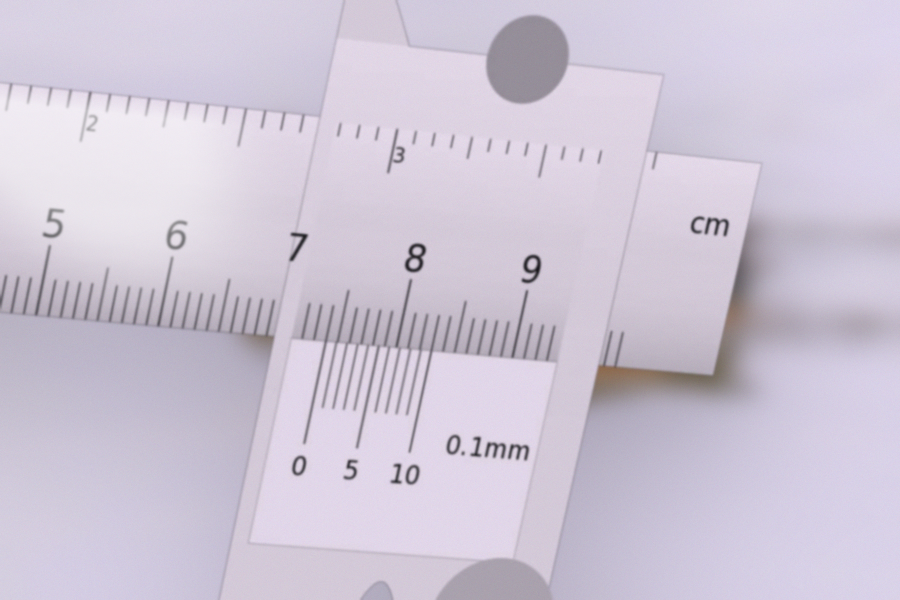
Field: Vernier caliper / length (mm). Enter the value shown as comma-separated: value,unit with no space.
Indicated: 74.0,mm
